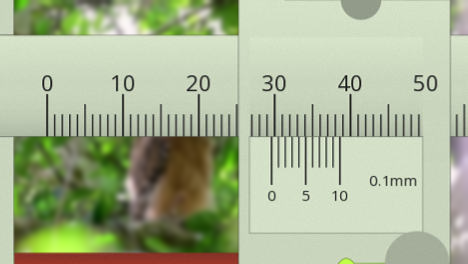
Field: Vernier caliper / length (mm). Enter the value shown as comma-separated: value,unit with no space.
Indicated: 29.6,mm
